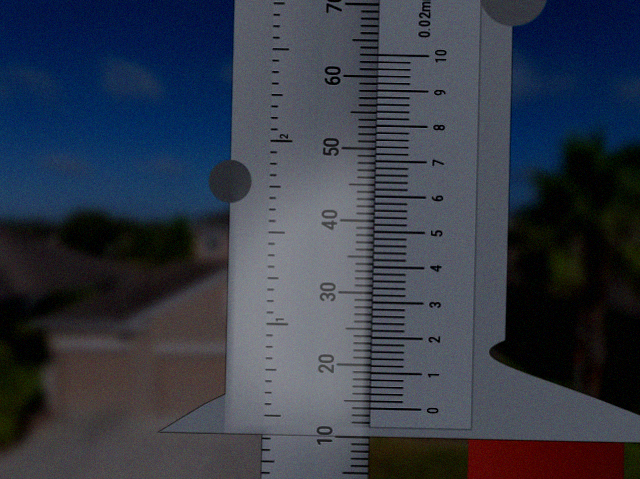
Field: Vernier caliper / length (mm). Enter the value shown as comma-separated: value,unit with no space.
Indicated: 14.0,mm
